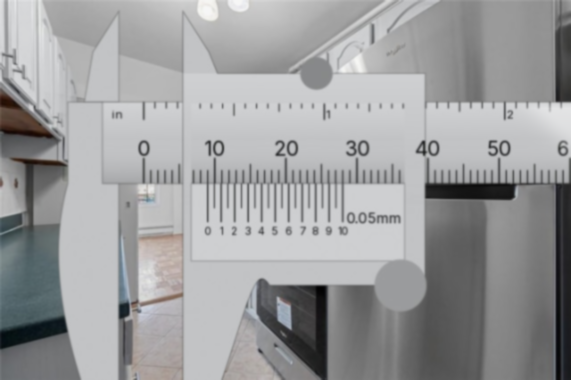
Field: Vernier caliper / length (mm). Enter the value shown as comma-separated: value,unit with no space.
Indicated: 9.0,mm
